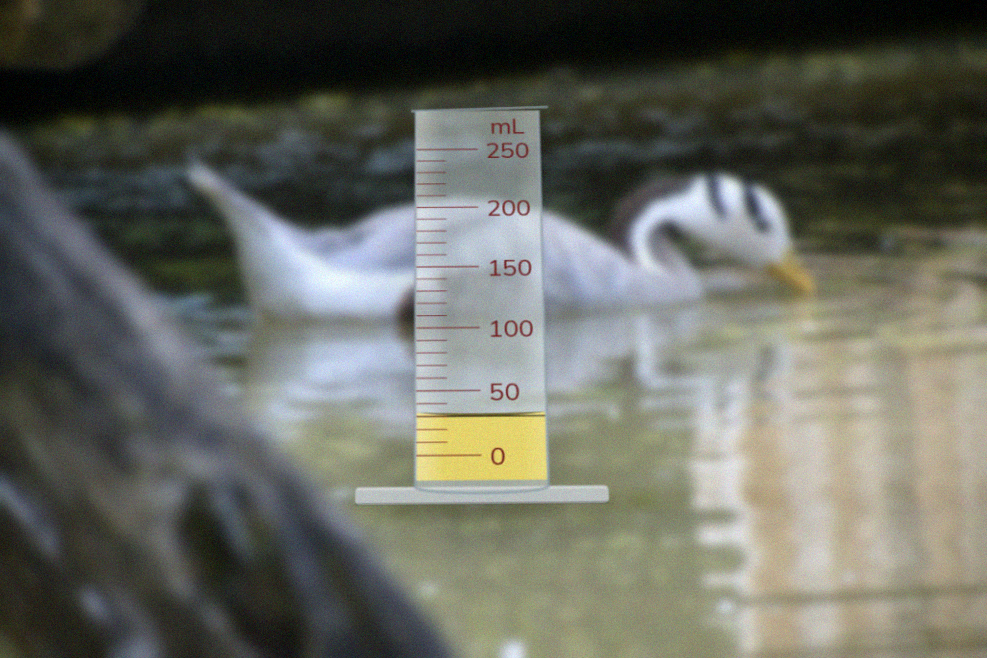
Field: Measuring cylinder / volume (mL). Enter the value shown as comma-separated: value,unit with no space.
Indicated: 30,mL
